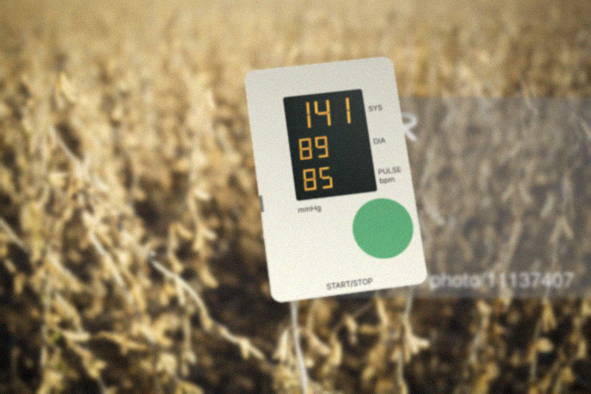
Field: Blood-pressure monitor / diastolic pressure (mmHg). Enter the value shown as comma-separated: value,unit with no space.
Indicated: 89,mmHg
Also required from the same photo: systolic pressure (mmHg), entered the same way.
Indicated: 141,mmHg
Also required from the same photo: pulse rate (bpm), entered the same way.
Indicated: 85,bpm
